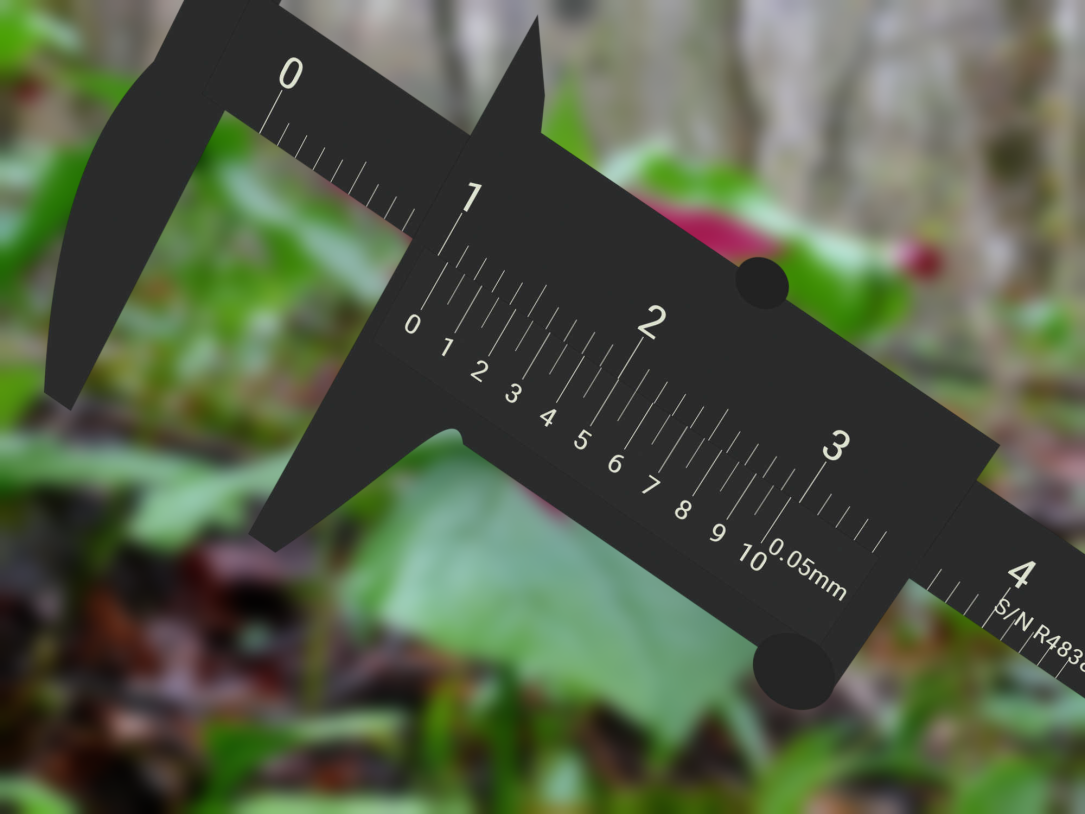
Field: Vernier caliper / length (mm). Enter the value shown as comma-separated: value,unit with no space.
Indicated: 10.55,mm
